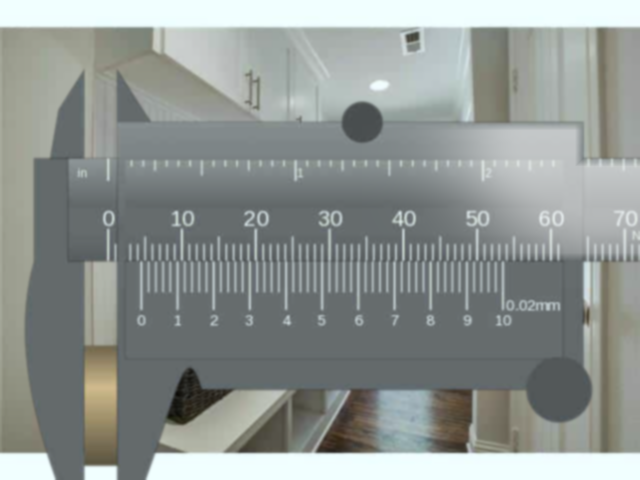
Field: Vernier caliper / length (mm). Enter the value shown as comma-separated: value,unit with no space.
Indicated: 4.5,mm
